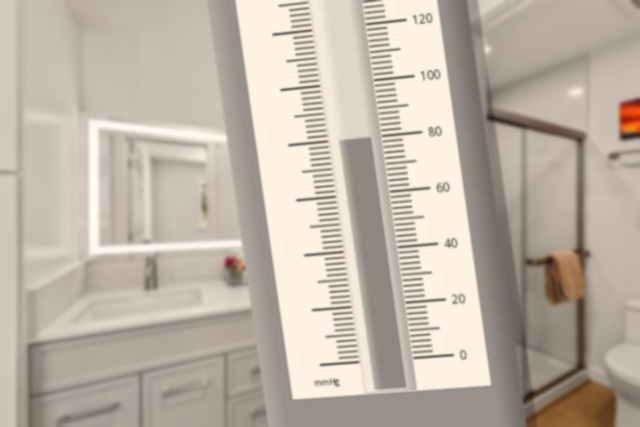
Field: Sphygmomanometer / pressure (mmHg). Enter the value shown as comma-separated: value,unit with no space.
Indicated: 80,mmHg
